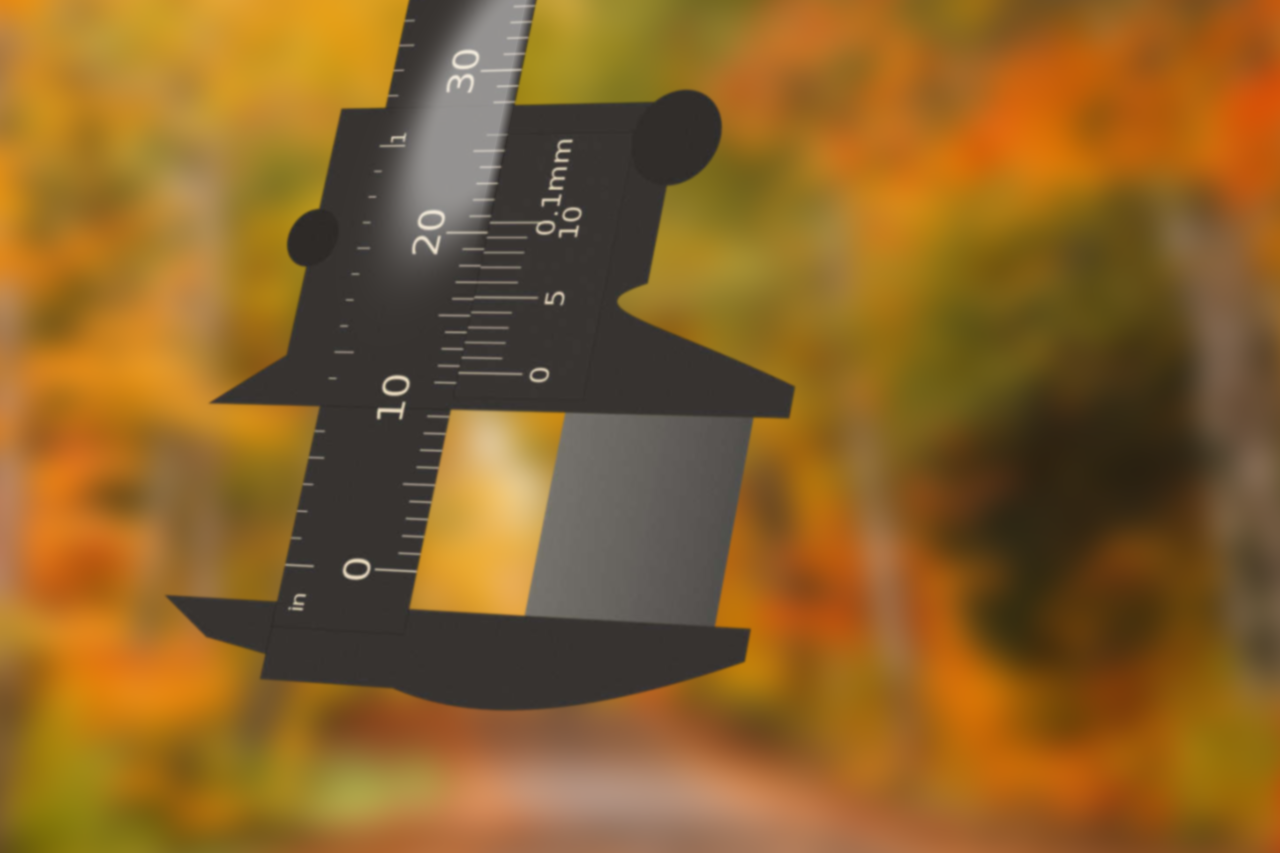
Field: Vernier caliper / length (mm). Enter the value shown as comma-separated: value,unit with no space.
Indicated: 11.6,mm
